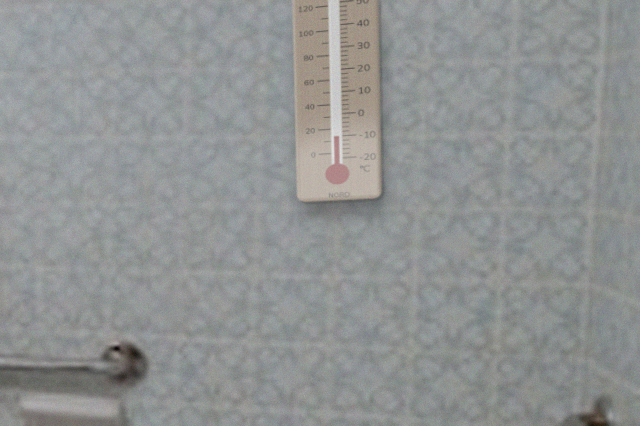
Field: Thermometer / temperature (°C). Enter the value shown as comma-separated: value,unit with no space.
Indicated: -10,°C
